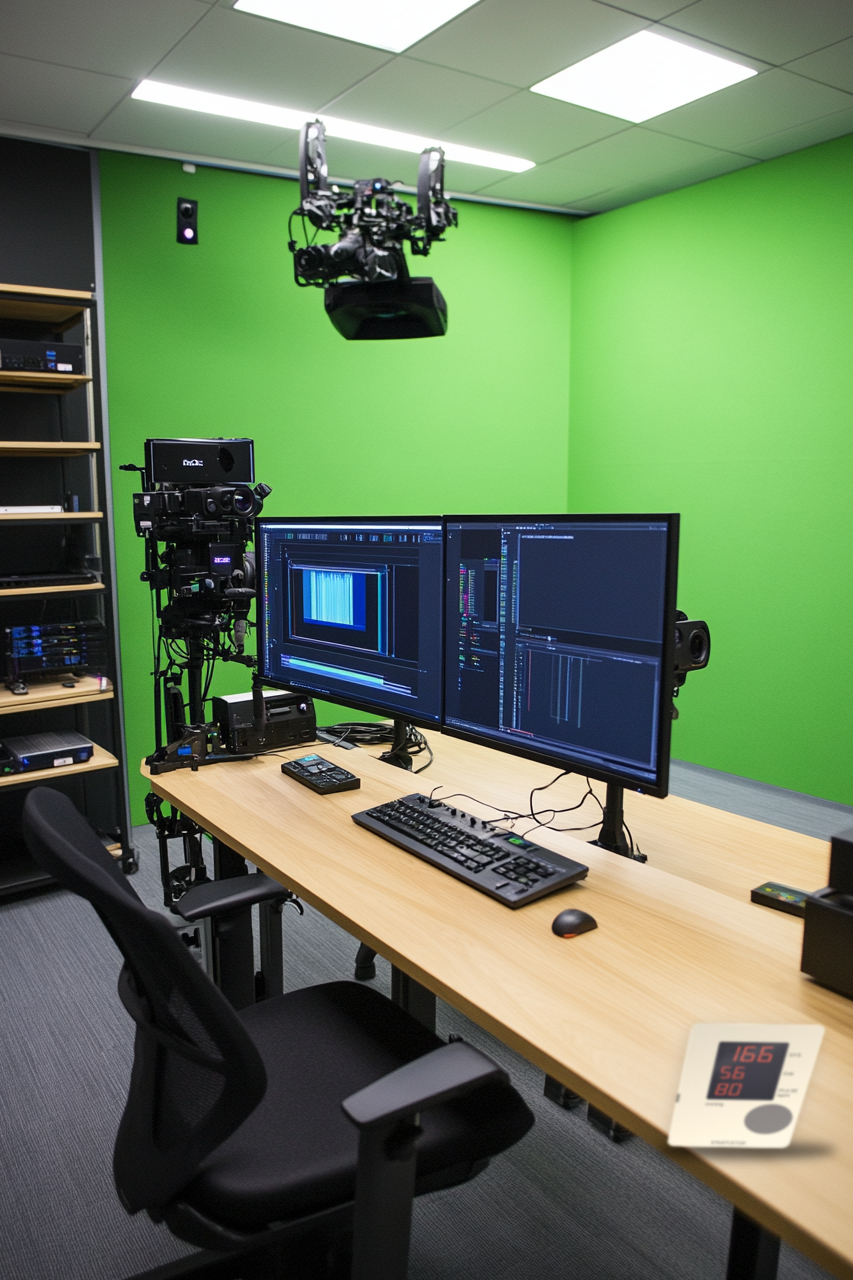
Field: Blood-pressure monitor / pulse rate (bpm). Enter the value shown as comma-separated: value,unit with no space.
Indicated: 80,bpm
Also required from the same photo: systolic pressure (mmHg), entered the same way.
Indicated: 166,mmHg
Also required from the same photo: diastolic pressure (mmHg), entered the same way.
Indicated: 56,mmHg
